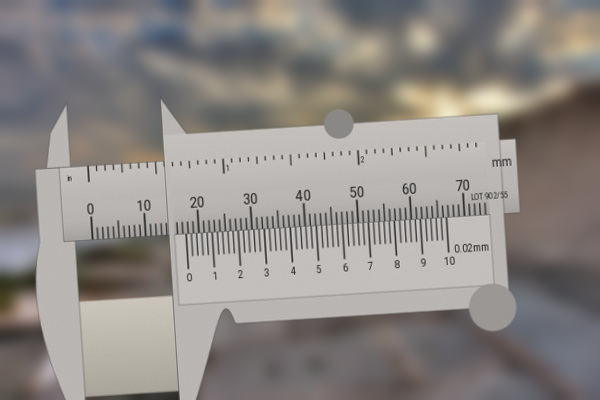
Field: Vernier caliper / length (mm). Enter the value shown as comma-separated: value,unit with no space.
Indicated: 17.6,mm
